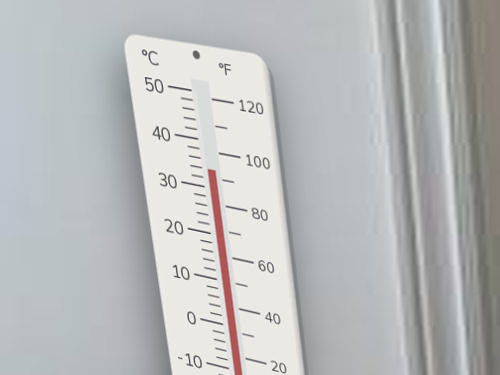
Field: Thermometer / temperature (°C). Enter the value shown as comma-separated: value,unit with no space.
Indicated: 34,°C
